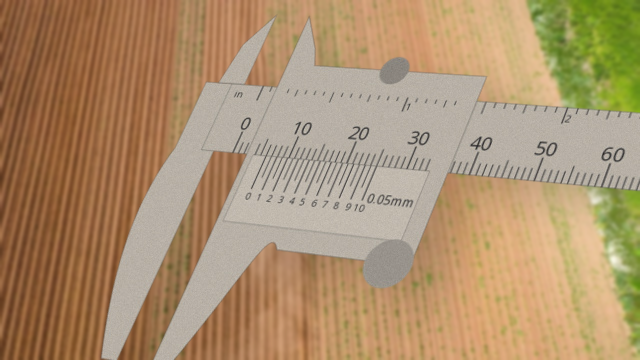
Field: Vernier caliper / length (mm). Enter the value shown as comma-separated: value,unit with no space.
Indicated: 6.0,mm
